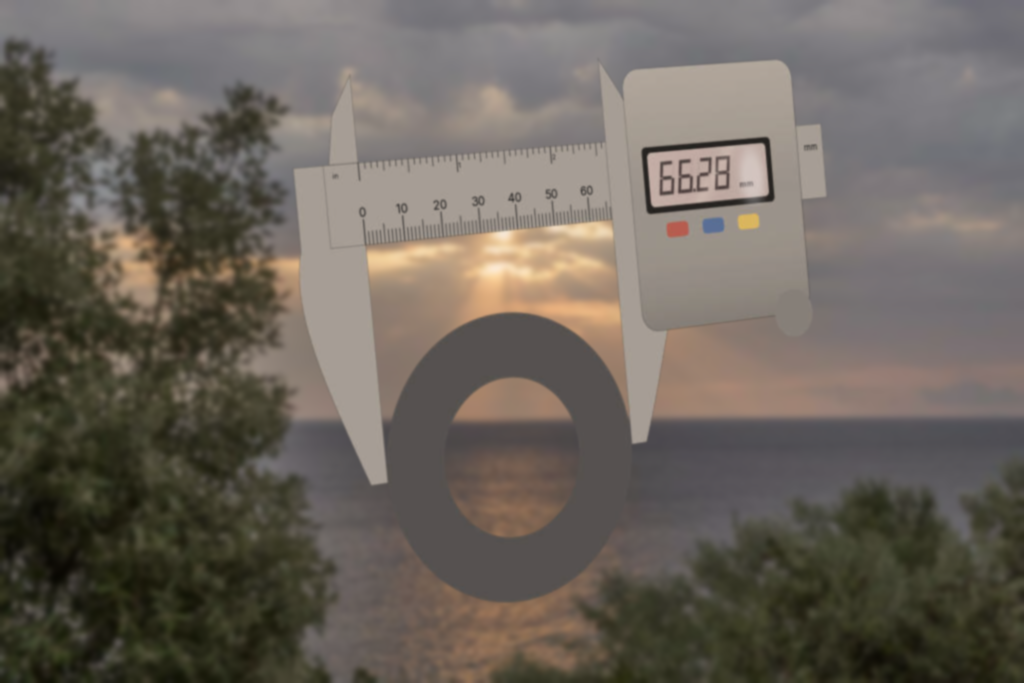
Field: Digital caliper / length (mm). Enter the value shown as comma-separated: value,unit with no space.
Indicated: 66.28,mm
